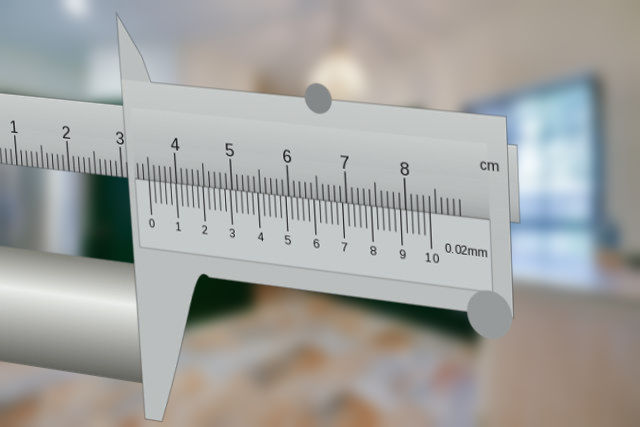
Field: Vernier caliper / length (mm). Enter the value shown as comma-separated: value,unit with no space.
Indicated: 35.0,mm
